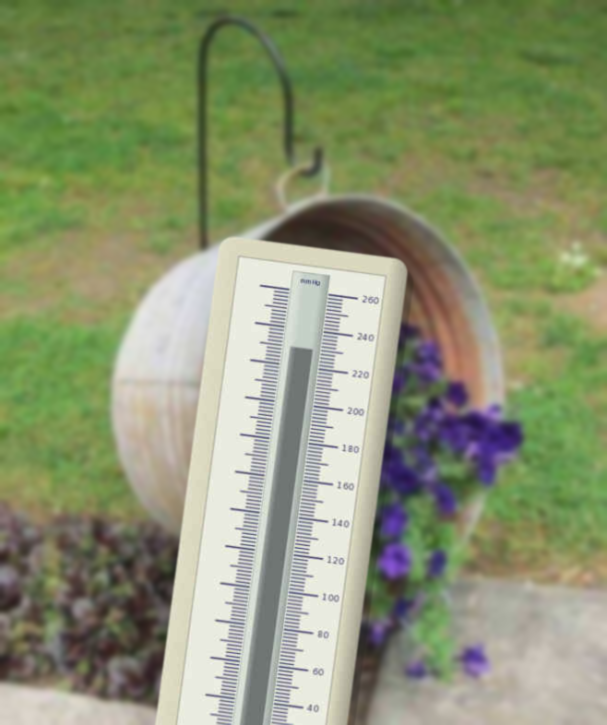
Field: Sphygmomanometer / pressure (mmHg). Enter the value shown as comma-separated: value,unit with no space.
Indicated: 230,mmHg
